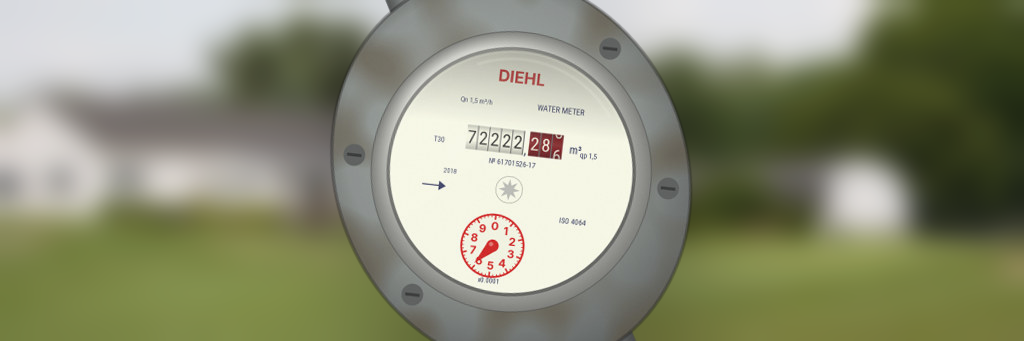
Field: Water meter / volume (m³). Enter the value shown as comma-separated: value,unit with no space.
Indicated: 72222.2856,m³
